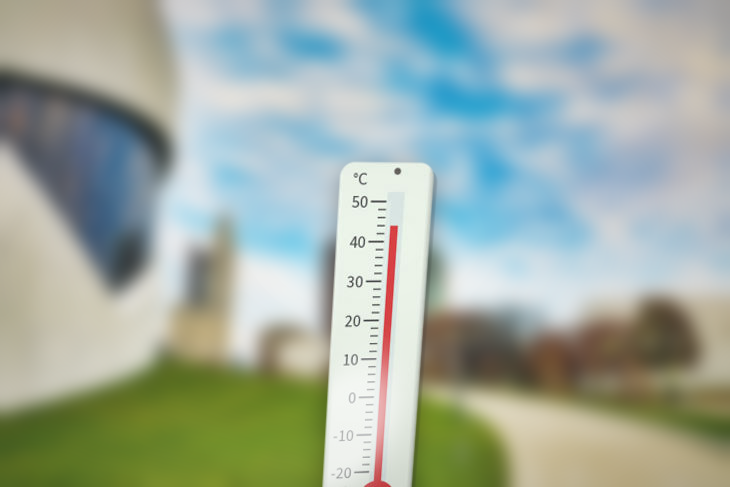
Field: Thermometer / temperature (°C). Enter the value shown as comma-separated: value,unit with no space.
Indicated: 44,°C
